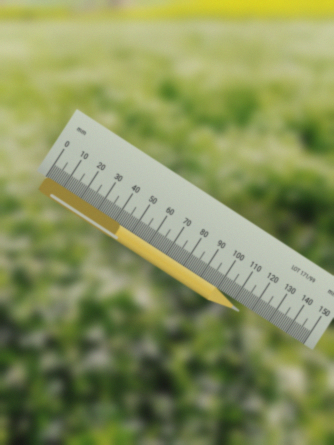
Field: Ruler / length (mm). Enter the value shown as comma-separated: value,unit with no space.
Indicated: 115,mm
